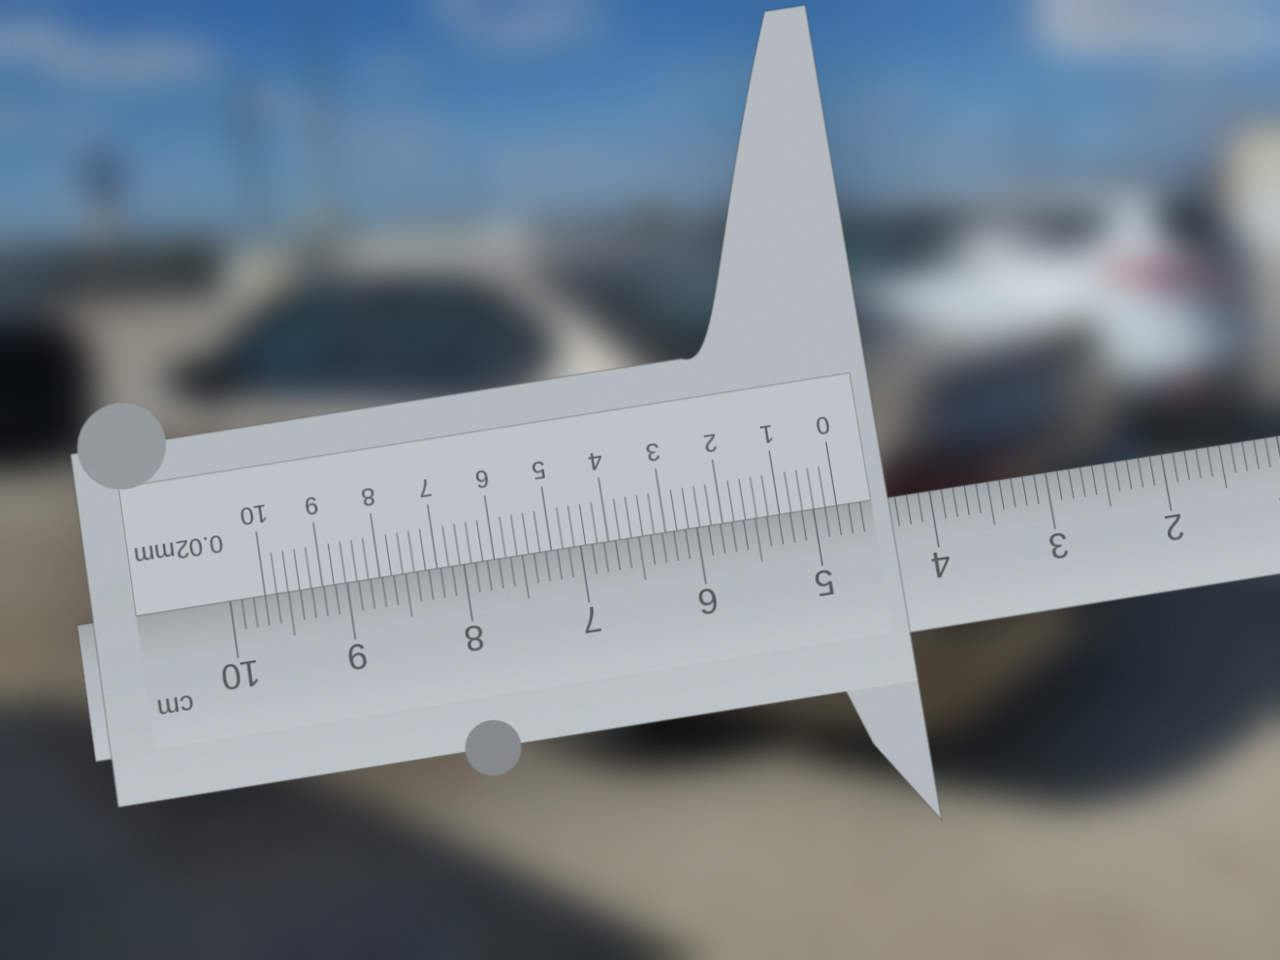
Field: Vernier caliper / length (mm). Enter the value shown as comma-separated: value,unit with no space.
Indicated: 48.0,mm
